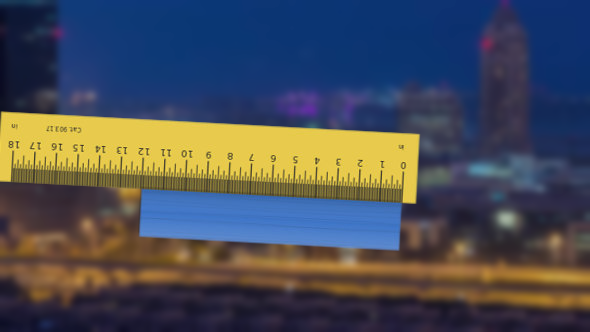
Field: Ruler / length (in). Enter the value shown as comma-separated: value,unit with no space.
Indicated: 12,in
